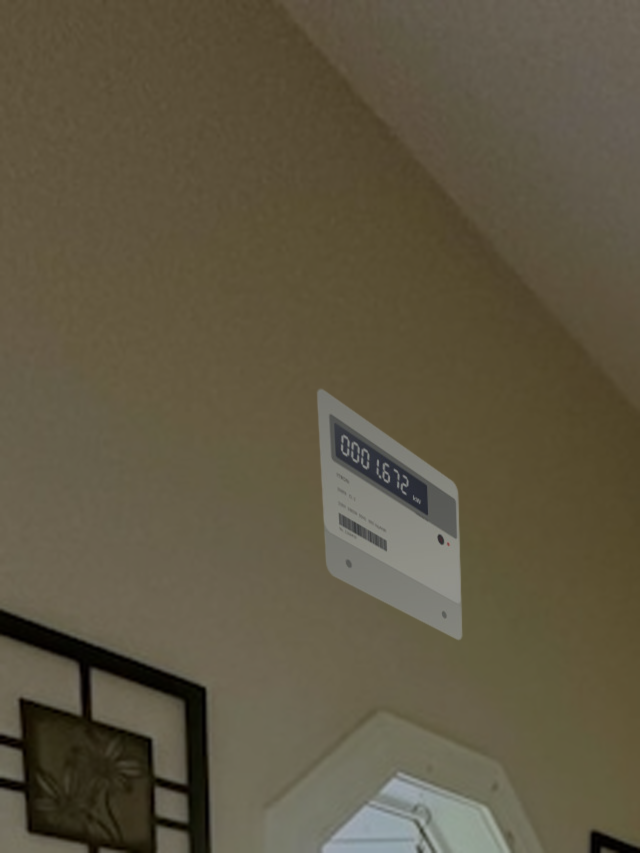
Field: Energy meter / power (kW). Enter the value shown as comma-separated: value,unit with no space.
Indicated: 1.672,kW
